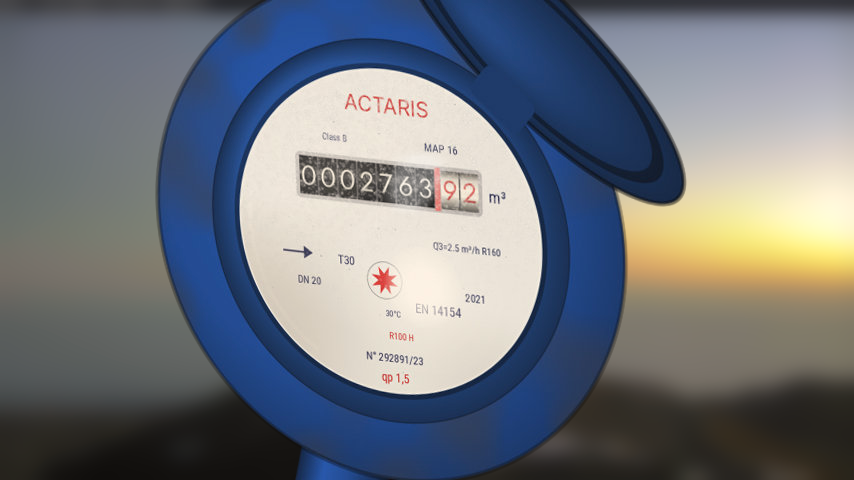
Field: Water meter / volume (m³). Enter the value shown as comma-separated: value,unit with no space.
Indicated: 2763.92,m³
